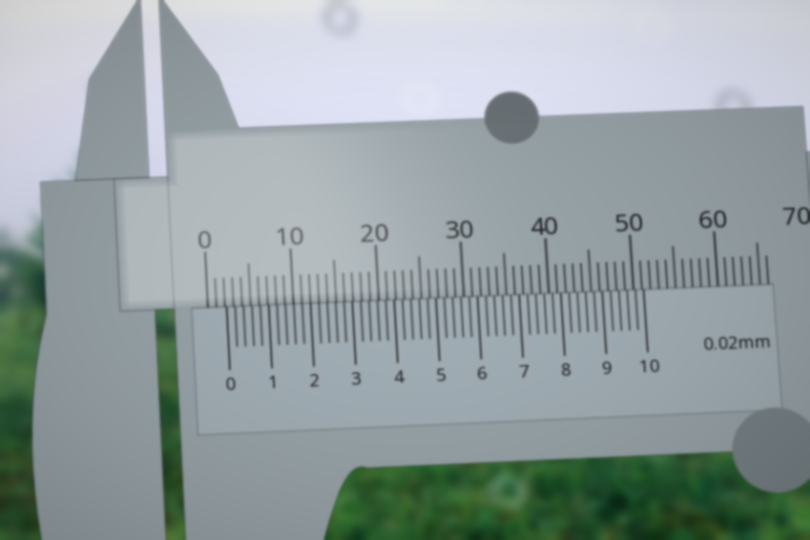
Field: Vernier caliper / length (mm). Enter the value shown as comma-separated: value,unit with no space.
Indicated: 2.2,mm
